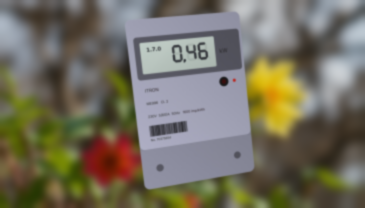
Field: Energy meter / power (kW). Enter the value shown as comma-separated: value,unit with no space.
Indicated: 0.46,kW
